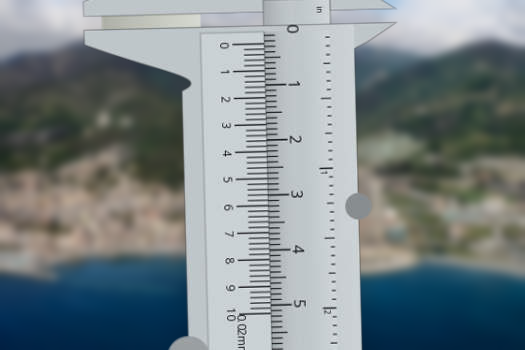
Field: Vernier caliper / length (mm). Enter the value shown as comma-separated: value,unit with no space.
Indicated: 2.5,mm
